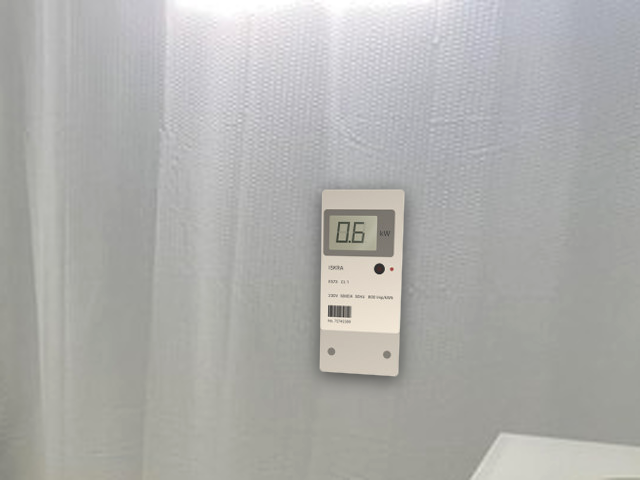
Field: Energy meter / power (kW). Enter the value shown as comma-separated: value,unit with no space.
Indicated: 0.6,kW
